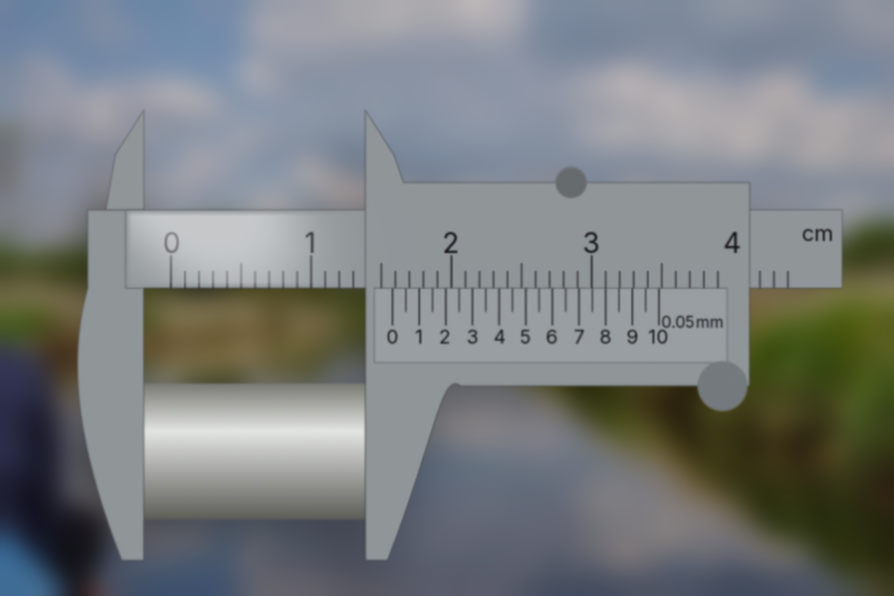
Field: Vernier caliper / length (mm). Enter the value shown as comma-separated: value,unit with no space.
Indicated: 15.8,mm
